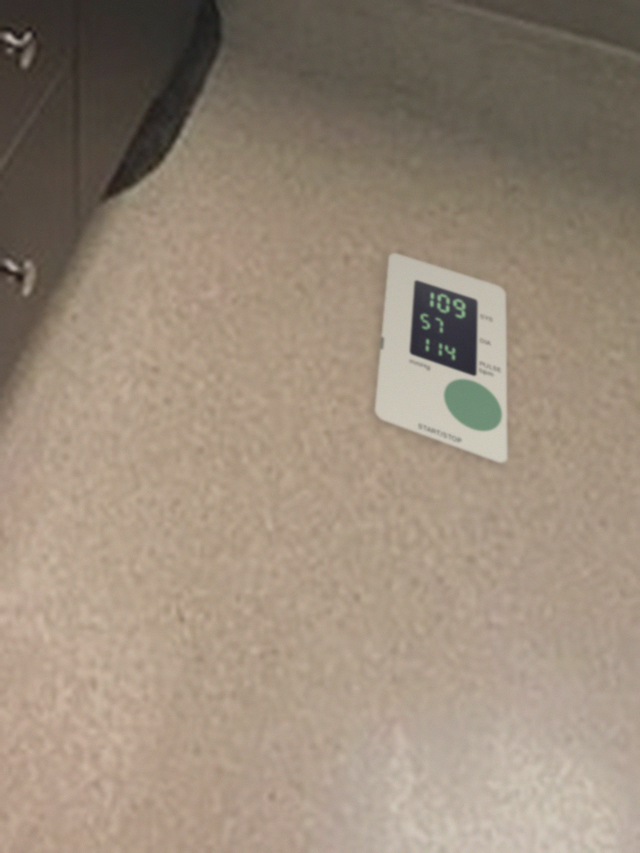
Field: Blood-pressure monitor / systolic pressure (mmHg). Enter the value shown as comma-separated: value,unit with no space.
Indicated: 109,mmHg
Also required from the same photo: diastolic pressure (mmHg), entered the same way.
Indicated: 57,mmHg
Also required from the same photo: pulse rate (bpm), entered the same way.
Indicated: 114,bpm
